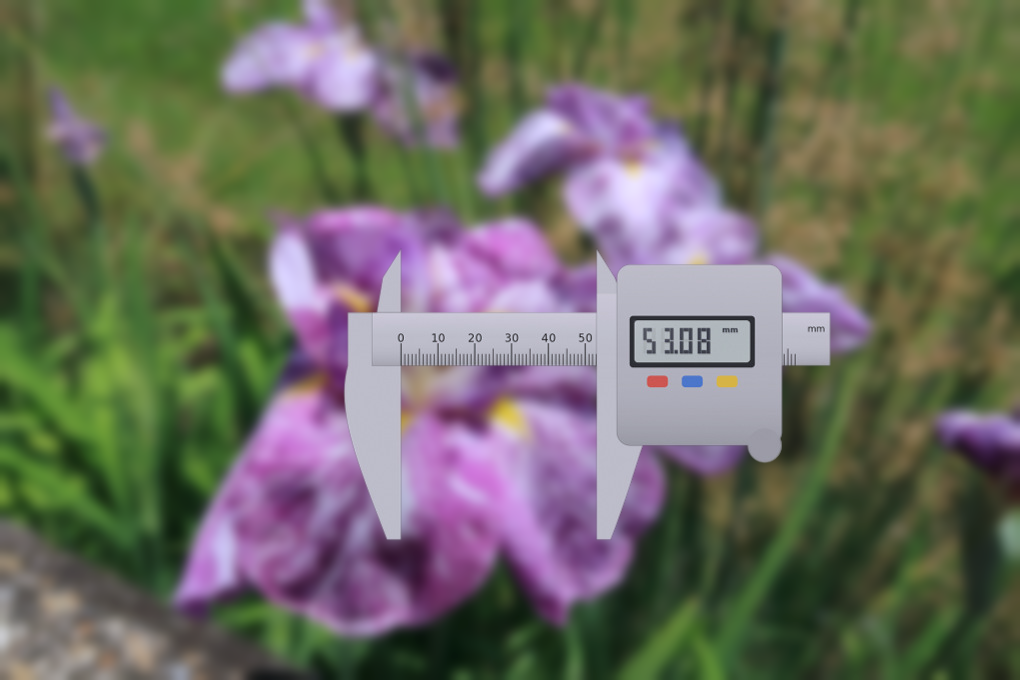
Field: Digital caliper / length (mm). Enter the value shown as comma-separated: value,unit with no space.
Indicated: 53.08,mm
